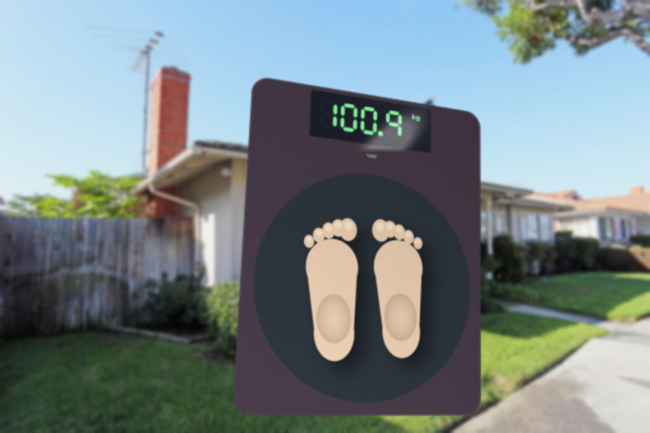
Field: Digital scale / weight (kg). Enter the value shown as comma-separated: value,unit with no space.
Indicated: 100.9,kg
